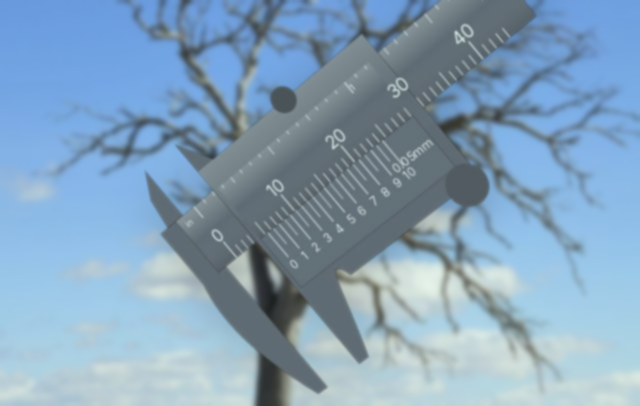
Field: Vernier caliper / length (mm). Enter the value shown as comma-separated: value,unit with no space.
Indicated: 5.4,mm
